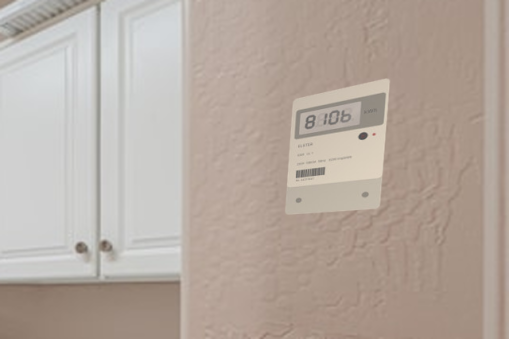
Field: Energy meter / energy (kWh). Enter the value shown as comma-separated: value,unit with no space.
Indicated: 8106,kWh
